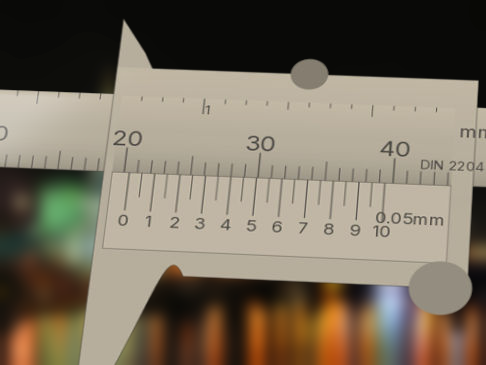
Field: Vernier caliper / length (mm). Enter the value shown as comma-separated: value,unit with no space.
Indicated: 20.4,mm
